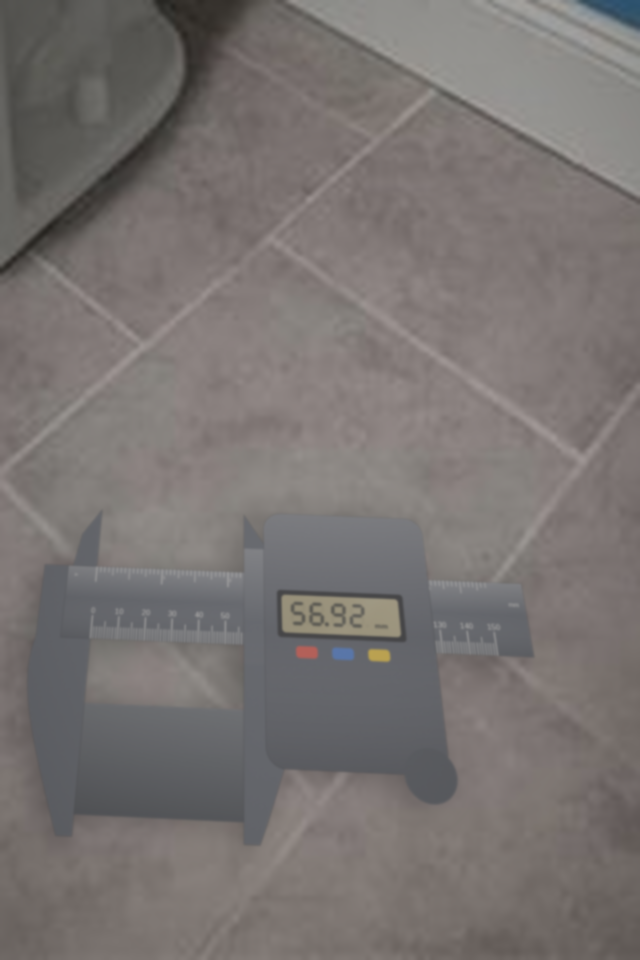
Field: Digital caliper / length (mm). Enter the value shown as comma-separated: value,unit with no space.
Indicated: 56.92,mm
